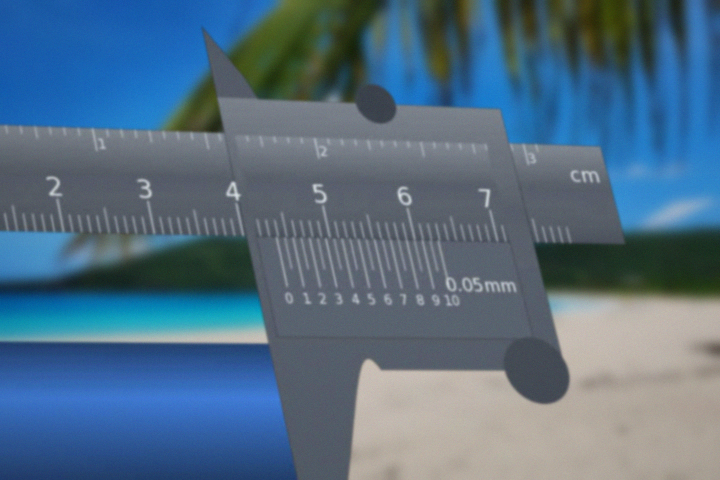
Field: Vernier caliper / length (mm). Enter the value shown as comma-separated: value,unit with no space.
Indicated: 43.8,mm
